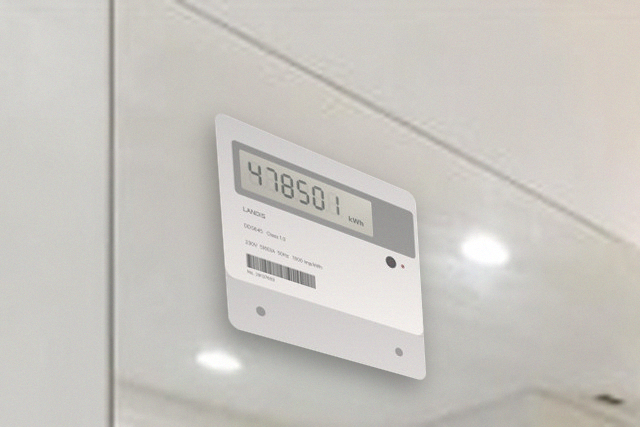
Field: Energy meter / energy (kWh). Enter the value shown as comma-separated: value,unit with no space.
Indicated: 478501,kWh
